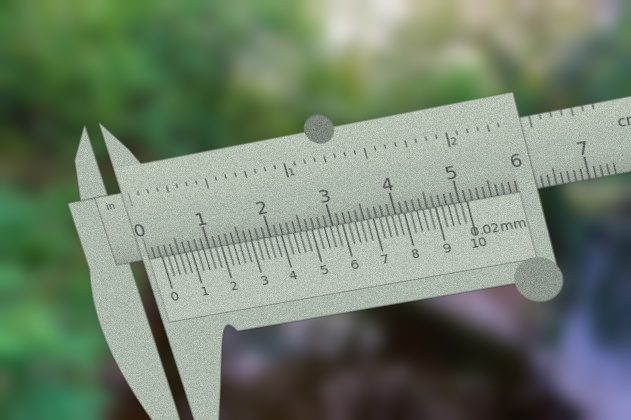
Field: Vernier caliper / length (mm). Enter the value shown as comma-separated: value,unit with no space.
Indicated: 2.2,mm
